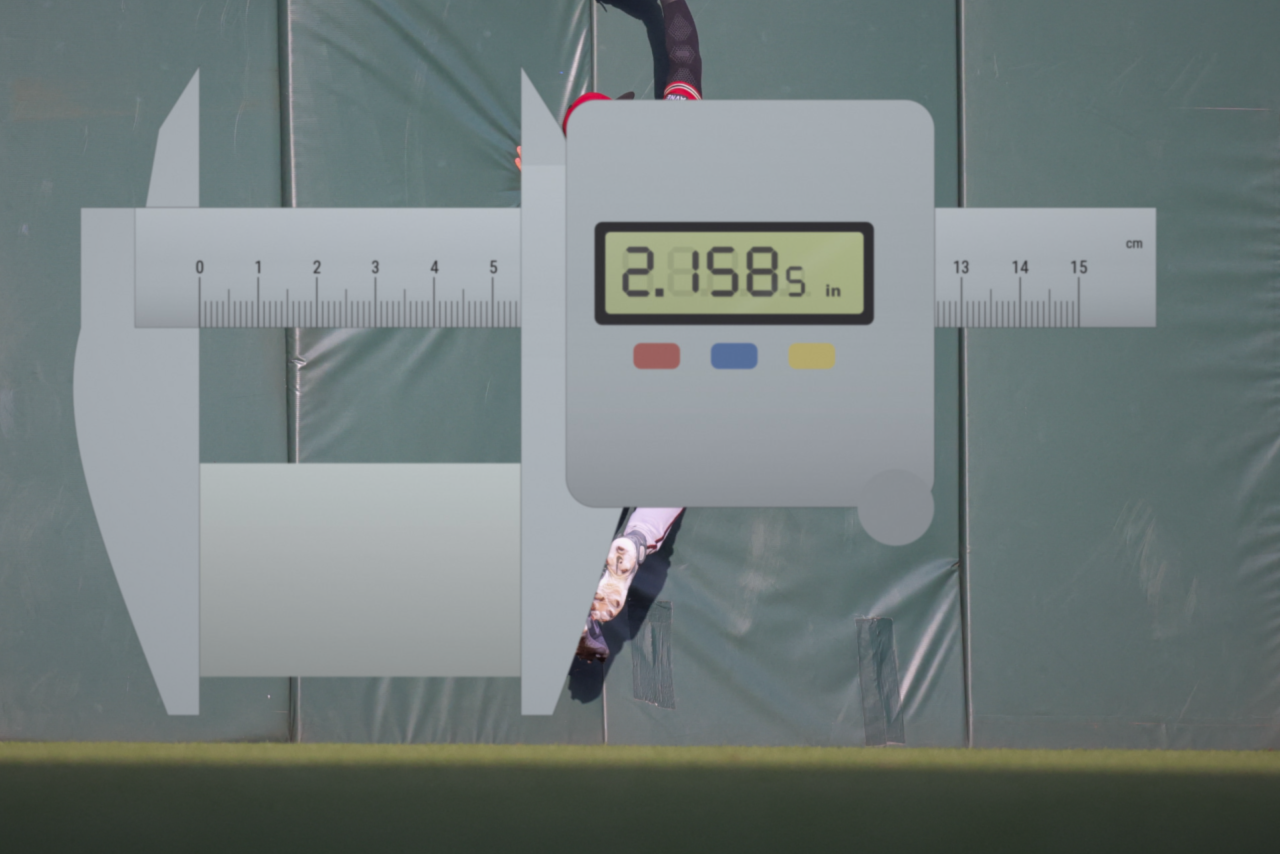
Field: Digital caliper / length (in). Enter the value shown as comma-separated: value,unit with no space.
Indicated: 2.1585,in
